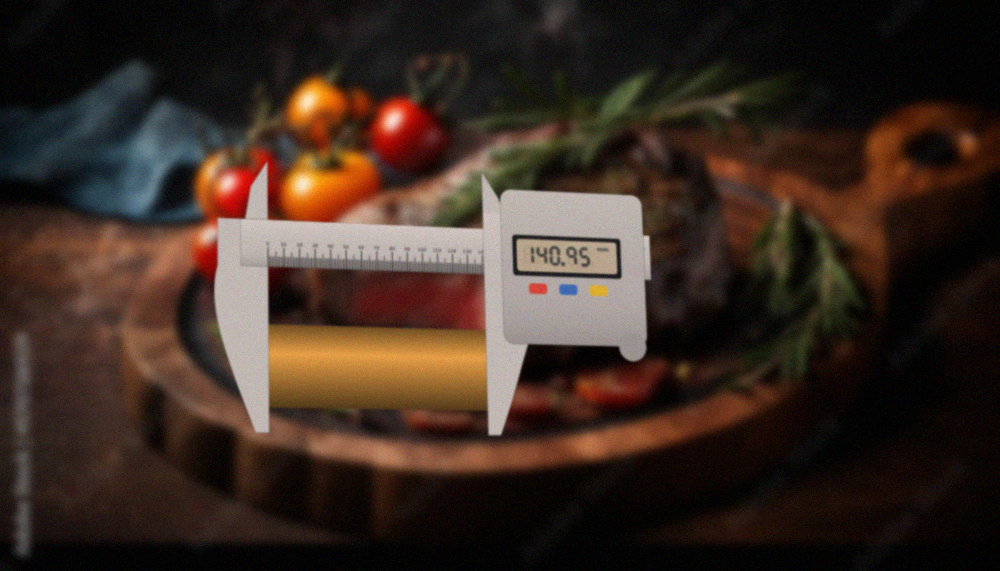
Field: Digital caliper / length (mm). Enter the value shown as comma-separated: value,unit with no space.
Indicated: 140.95,mm
